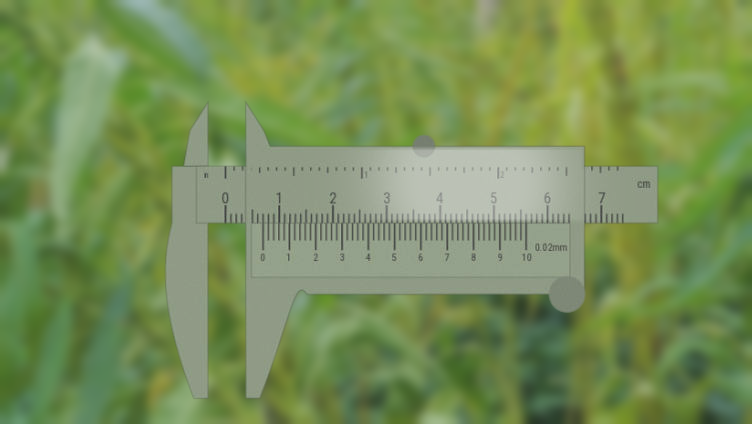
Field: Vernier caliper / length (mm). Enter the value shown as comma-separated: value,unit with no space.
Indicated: 7.0,mm
